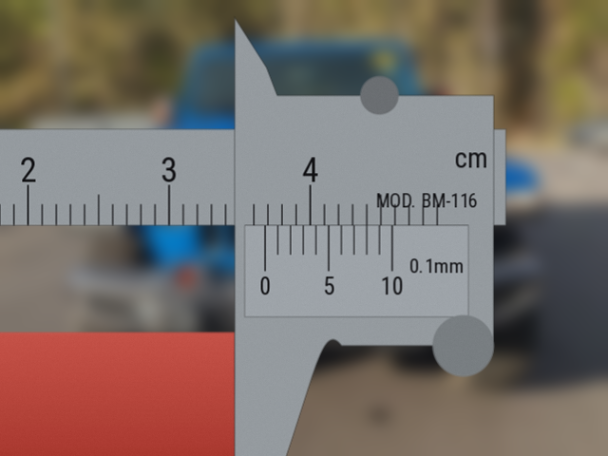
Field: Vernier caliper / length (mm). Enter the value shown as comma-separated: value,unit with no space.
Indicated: 36.8,mm
